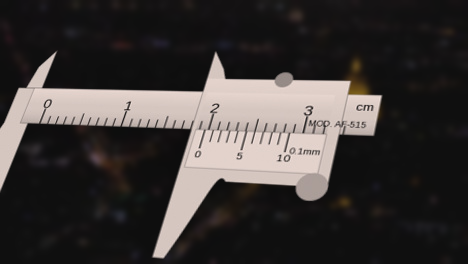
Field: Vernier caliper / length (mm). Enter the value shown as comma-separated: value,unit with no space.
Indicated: 19.6,mm
